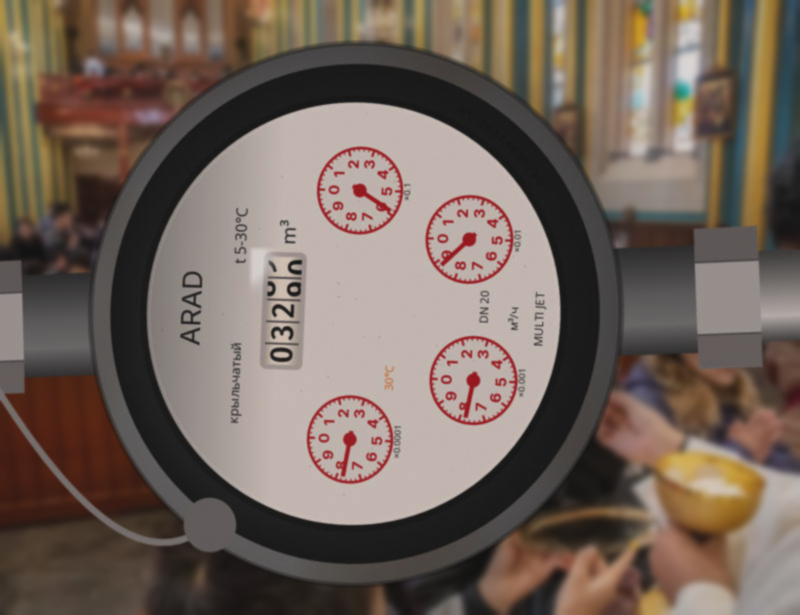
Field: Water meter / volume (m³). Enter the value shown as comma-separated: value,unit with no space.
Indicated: 3289.5877,m³
